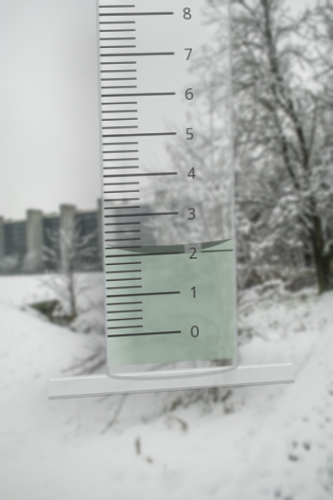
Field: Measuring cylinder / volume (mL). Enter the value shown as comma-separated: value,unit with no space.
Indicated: 2,mL
